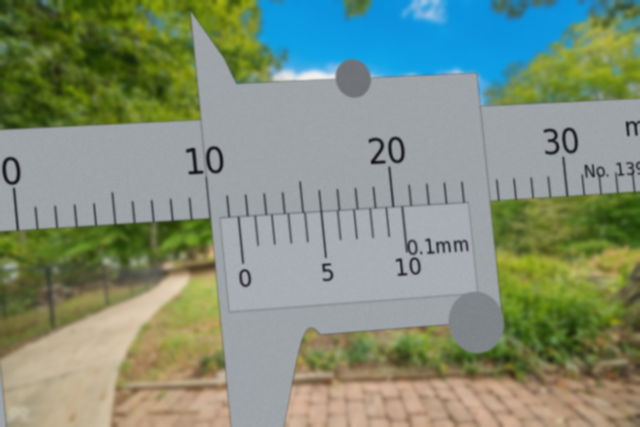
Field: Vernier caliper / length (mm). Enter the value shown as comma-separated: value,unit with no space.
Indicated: 11.5,mm
